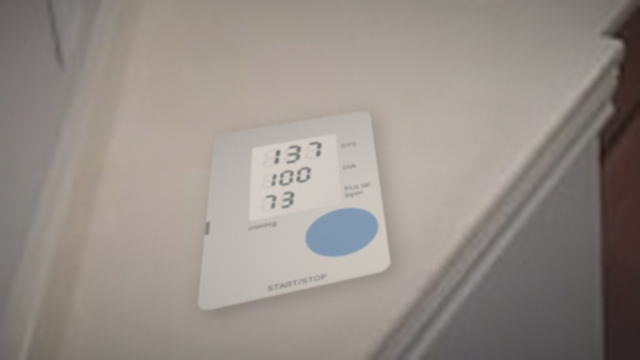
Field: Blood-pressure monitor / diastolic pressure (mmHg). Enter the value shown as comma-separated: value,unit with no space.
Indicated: 100,mmHg
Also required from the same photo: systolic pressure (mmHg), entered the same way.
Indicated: 137,mmHg
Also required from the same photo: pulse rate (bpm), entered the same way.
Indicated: 73,bpm
